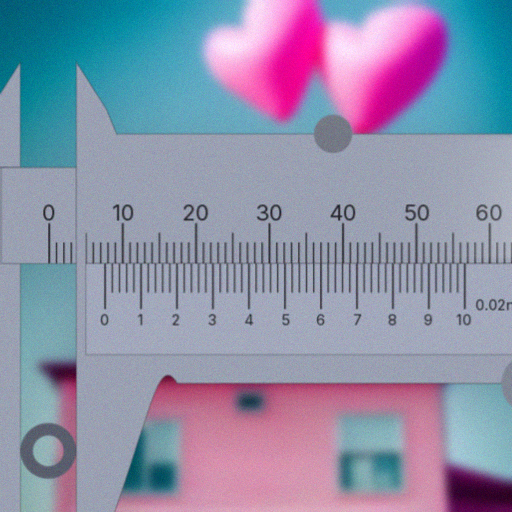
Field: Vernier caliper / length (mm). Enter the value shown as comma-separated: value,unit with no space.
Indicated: 7.6,mm
